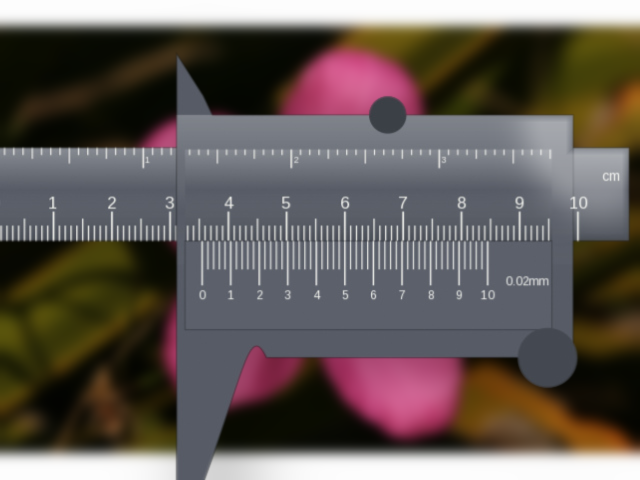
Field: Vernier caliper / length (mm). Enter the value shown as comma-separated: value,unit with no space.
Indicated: 35.5,mm
